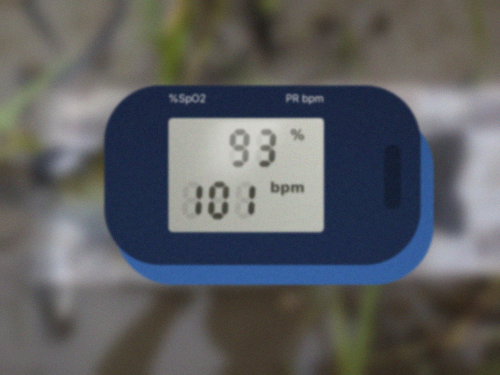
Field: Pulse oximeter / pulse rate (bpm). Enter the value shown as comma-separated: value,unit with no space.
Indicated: 101,bpm
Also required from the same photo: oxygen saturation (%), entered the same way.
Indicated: 93,%
